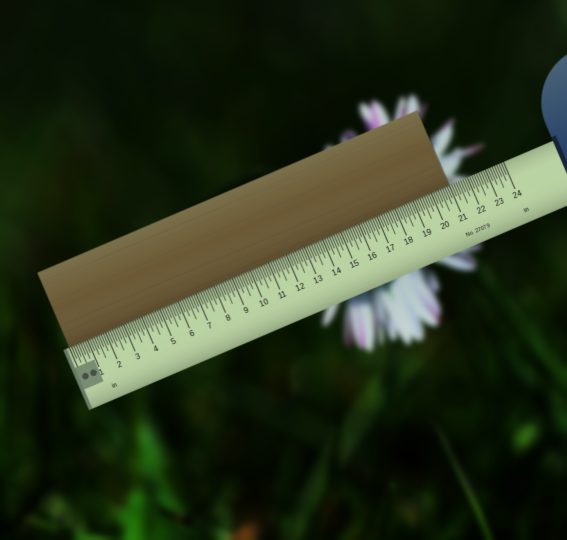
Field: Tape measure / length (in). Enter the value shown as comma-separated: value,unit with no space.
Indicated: 21,in
